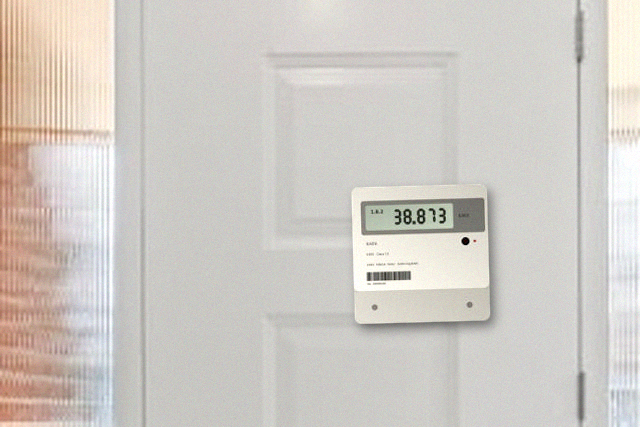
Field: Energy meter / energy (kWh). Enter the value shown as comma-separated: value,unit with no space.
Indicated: 38.873,kWh
